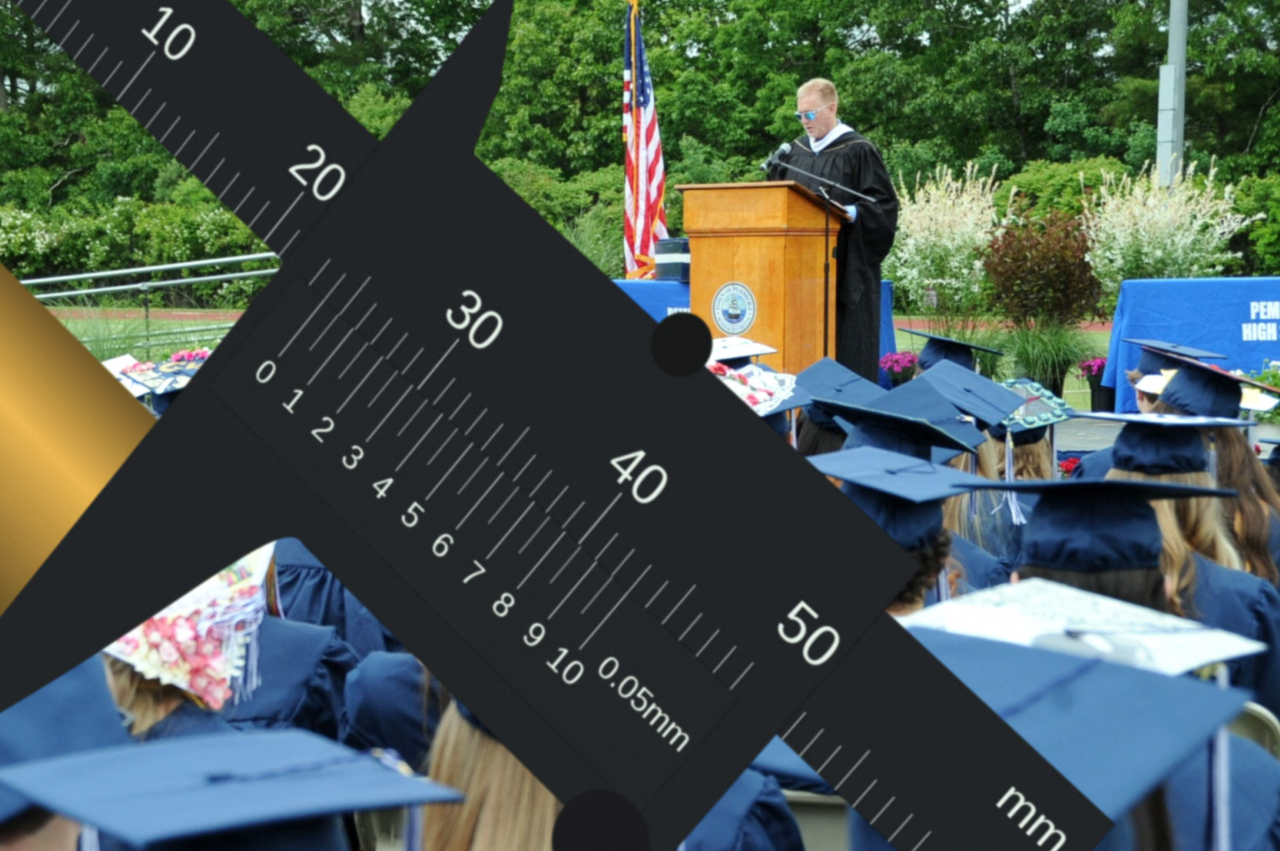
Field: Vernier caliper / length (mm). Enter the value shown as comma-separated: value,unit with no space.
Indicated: 24.0,mm
